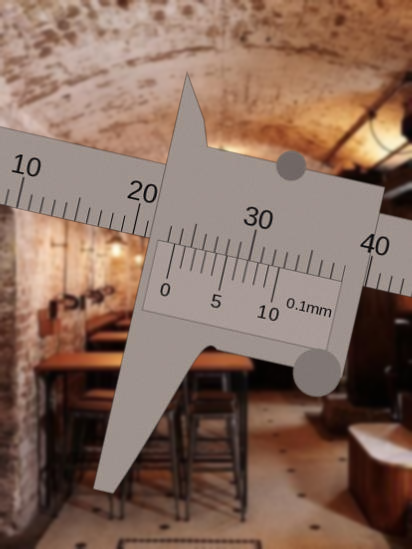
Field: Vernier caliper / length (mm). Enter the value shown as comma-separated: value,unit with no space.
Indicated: 23.6,mm
